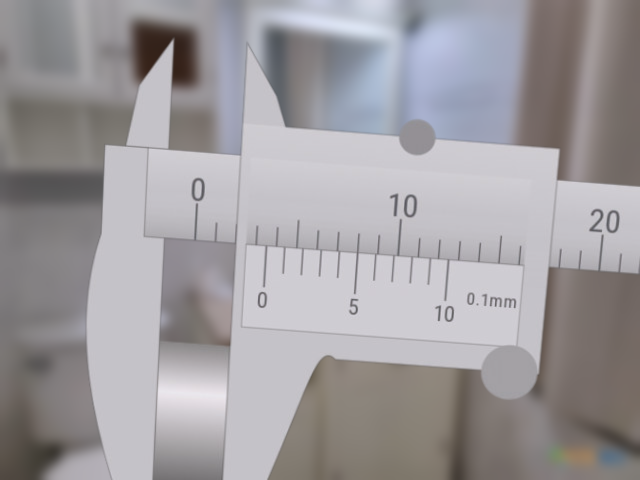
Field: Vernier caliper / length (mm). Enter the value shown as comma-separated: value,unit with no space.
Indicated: 3.5,mm
